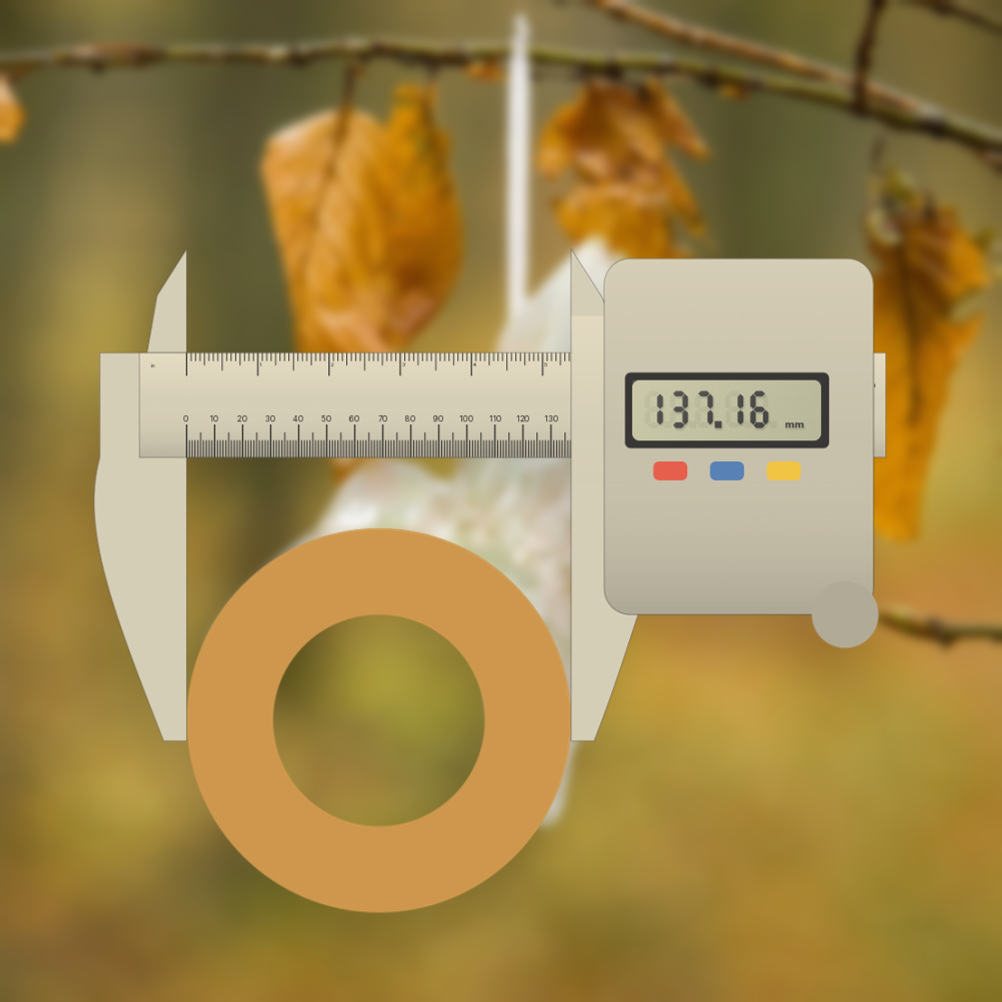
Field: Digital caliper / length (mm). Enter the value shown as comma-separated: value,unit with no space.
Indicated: 137.16,mm
